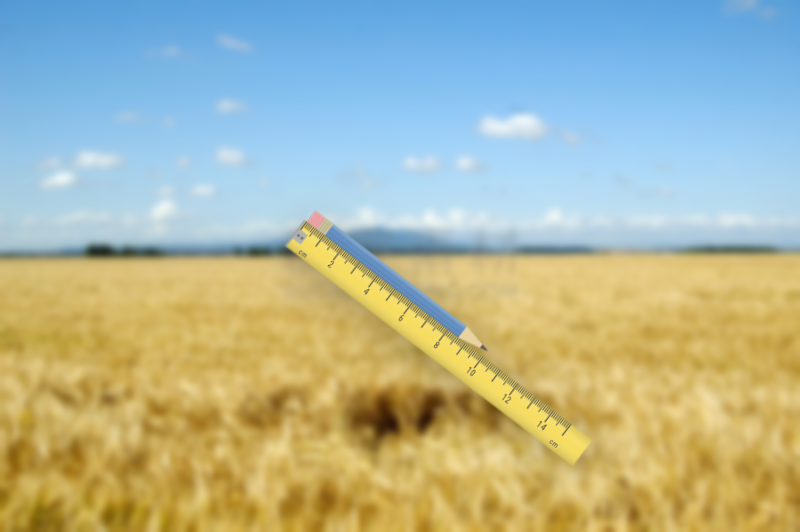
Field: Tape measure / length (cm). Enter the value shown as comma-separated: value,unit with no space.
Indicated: 10,cm
